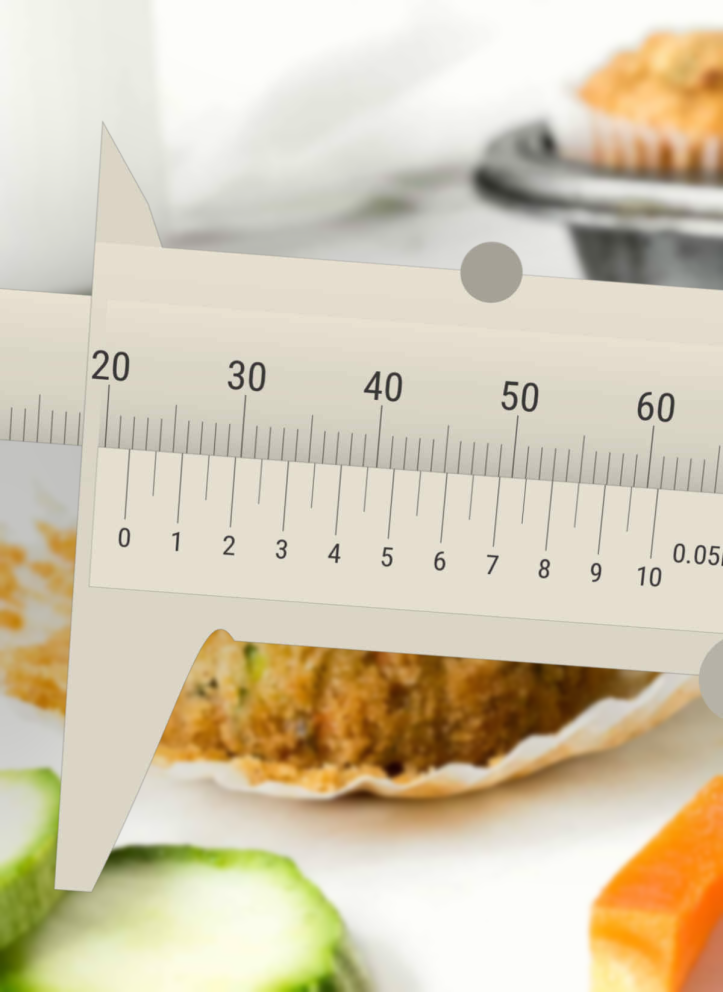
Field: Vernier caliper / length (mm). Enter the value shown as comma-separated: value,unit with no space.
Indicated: 21.8,mm
